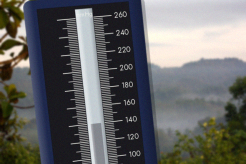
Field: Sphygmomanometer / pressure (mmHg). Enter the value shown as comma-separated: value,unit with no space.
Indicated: 140,mmHg
